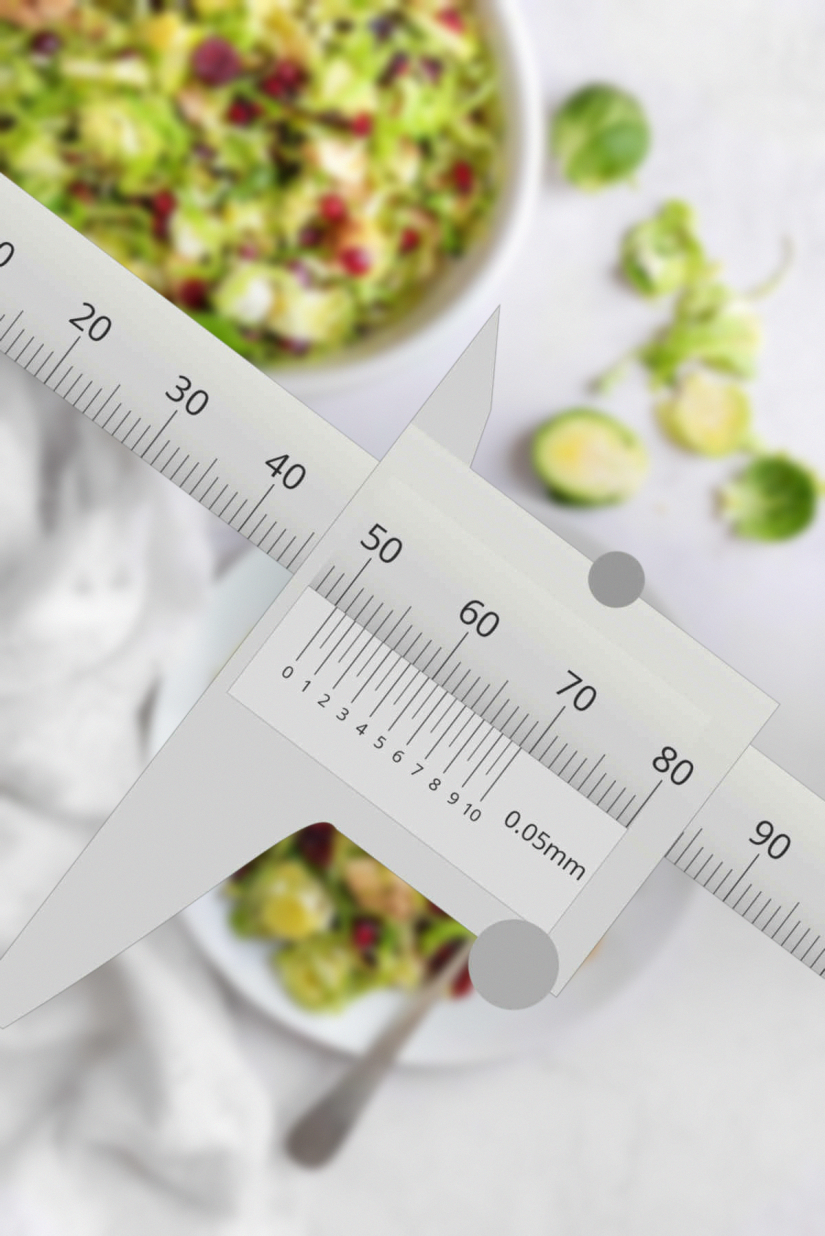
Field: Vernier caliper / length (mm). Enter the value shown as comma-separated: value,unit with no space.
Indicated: 50.2,mm
